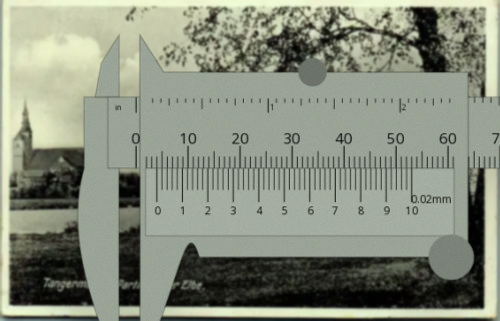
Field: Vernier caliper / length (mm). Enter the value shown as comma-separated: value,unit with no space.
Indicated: 4.0,mm
